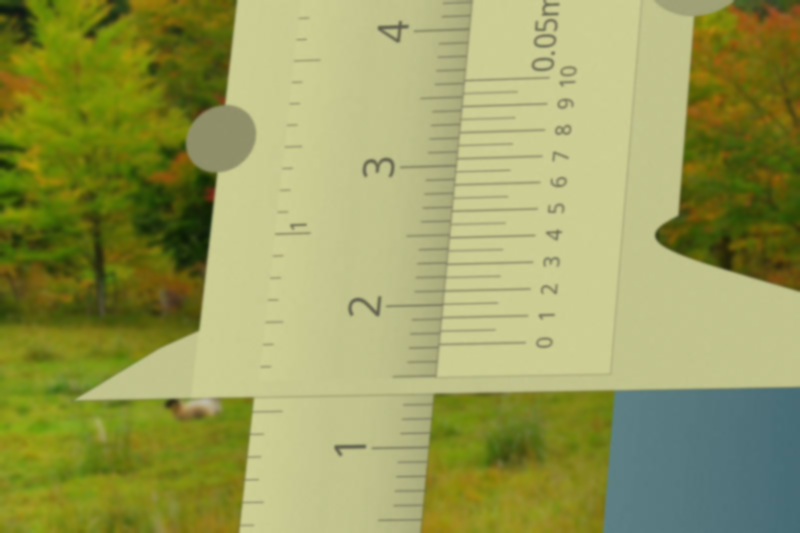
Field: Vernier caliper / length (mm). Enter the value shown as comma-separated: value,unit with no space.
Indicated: 17.2,mm
